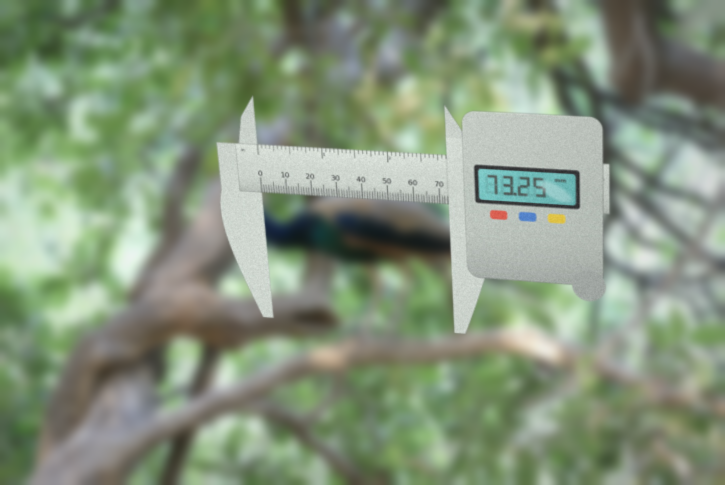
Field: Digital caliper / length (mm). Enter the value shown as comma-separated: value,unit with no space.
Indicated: 73.25,mm
